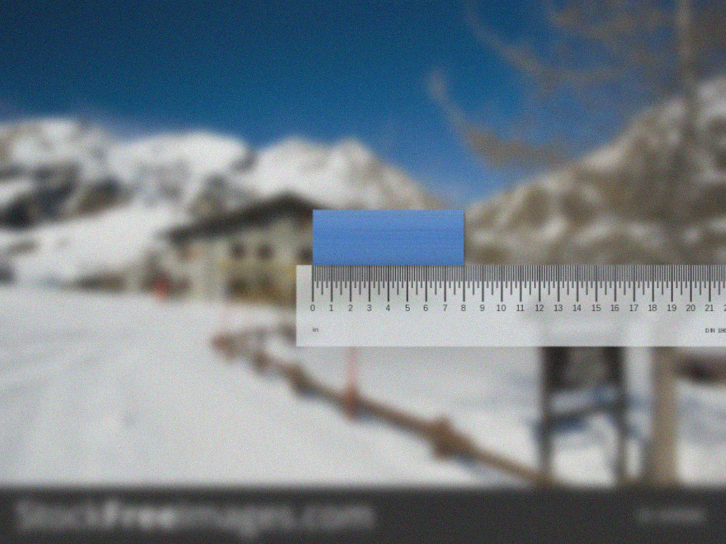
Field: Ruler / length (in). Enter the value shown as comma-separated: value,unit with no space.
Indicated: 8,in
